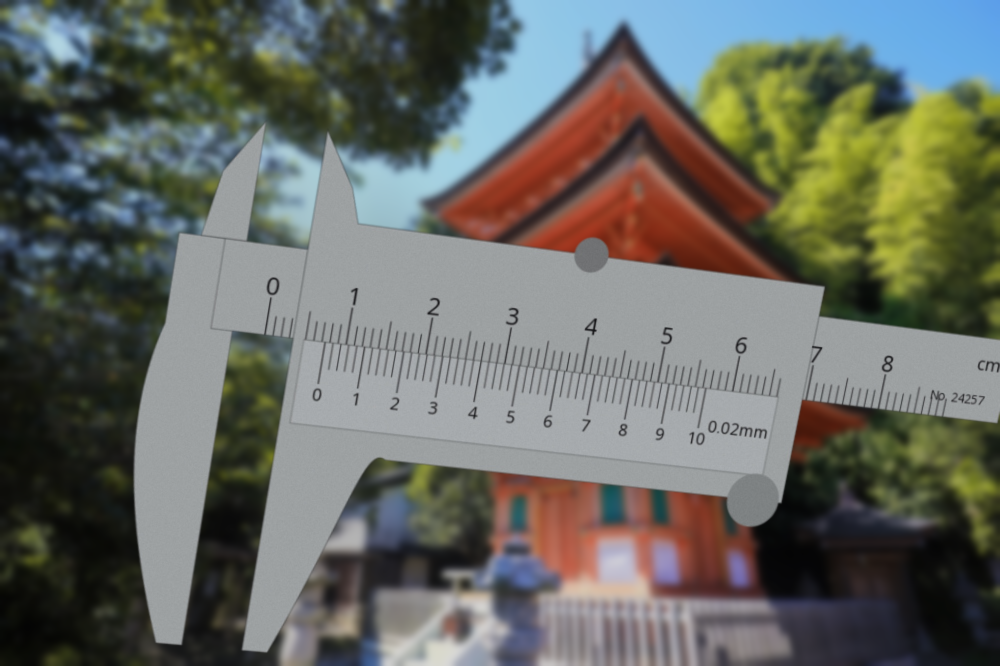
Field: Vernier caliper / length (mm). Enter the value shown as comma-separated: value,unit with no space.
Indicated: 7.4,mm
